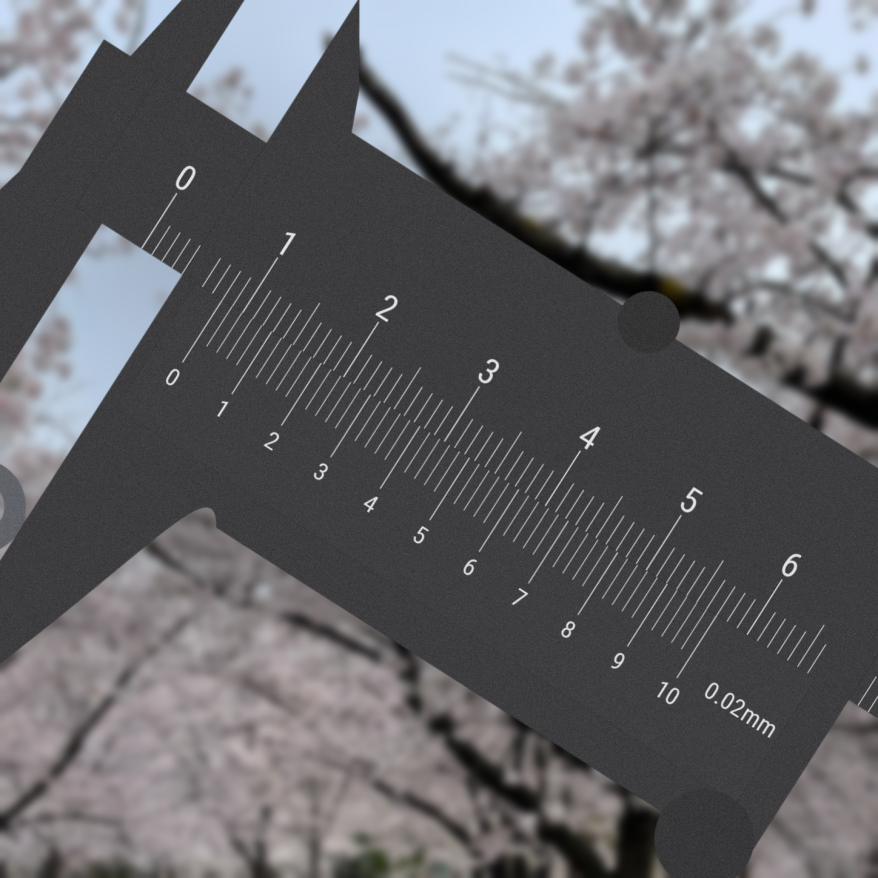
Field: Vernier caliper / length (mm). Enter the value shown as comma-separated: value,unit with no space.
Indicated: 8.0,mm
